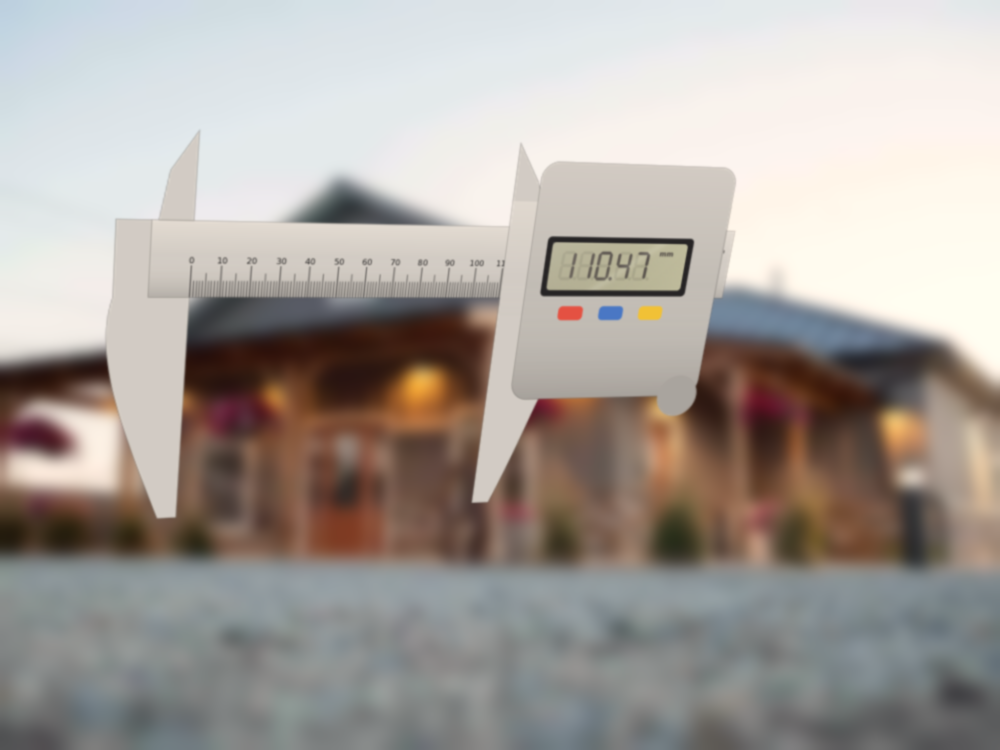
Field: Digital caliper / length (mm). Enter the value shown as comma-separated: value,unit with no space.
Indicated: 110.47,mm
